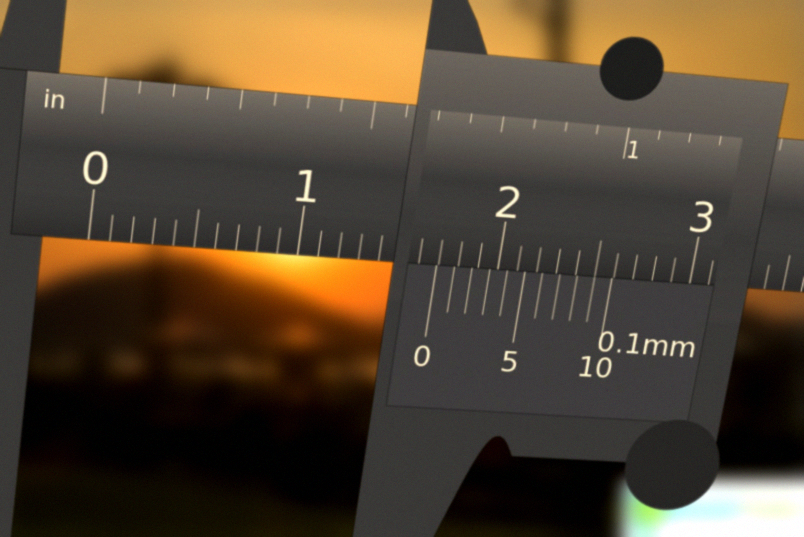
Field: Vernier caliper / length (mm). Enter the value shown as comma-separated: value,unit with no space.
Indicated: 16.9,mm
